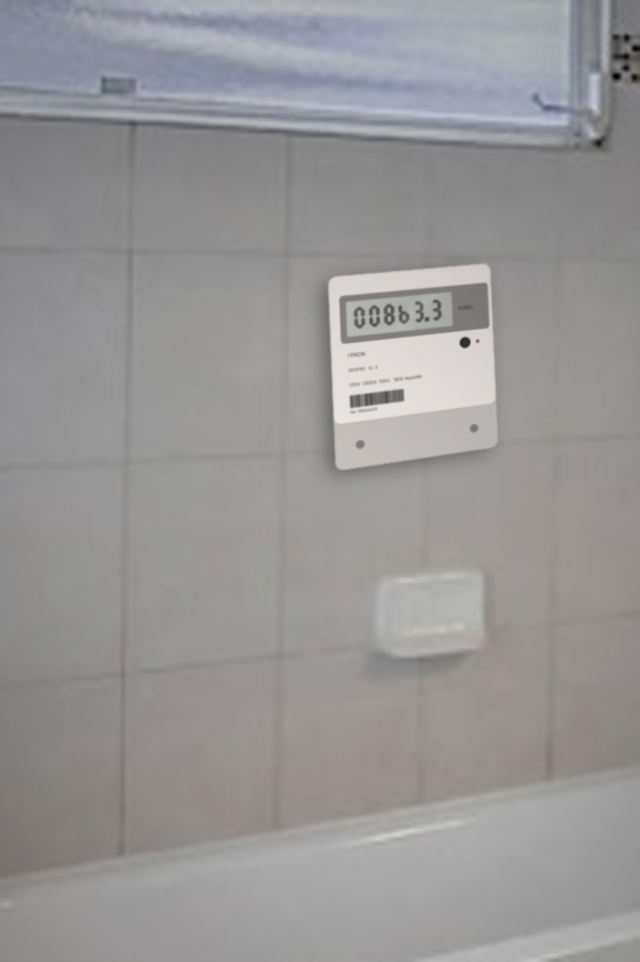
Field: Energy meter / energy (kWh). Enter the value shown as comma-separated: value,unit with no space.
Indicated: 863.3,kWh
